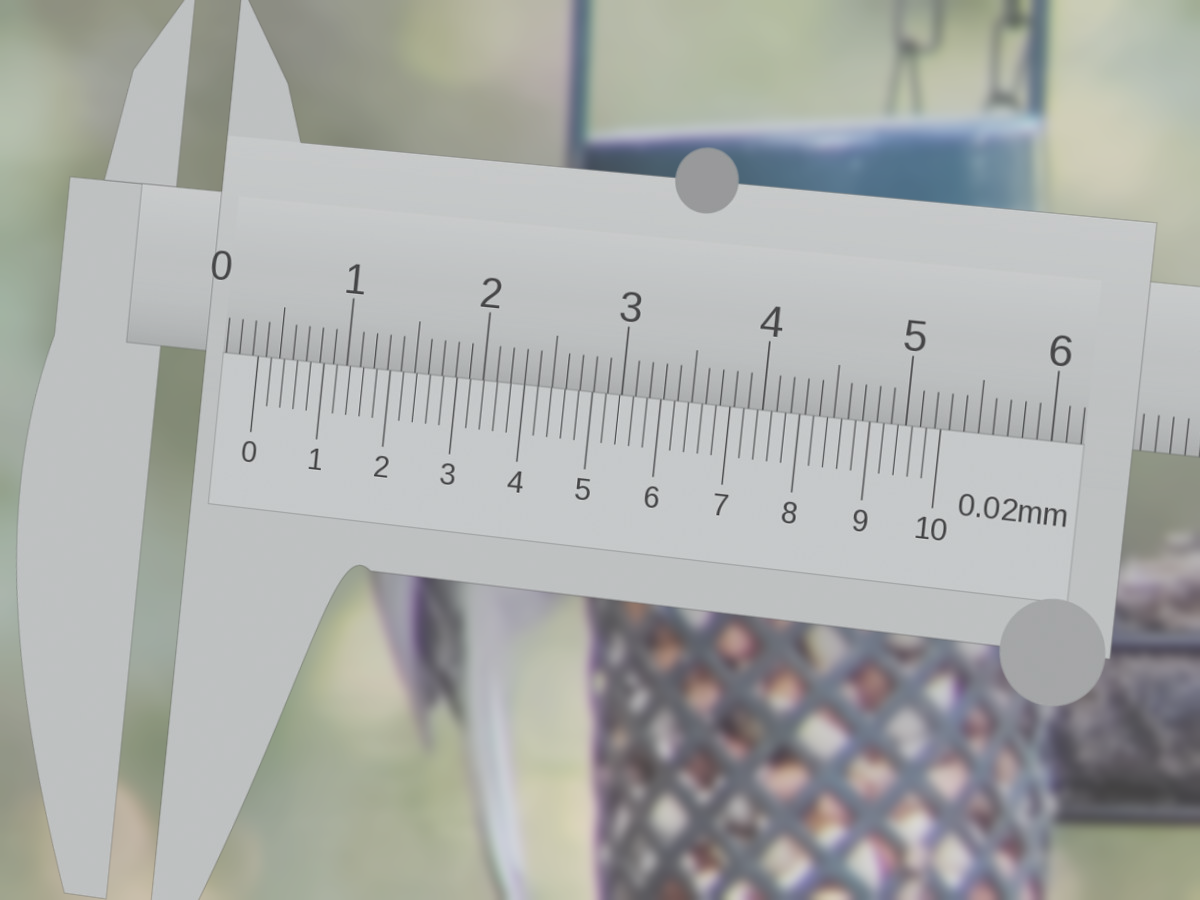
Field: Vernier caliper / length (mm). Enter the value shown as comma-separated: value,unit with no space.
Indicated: 3.4,mm
